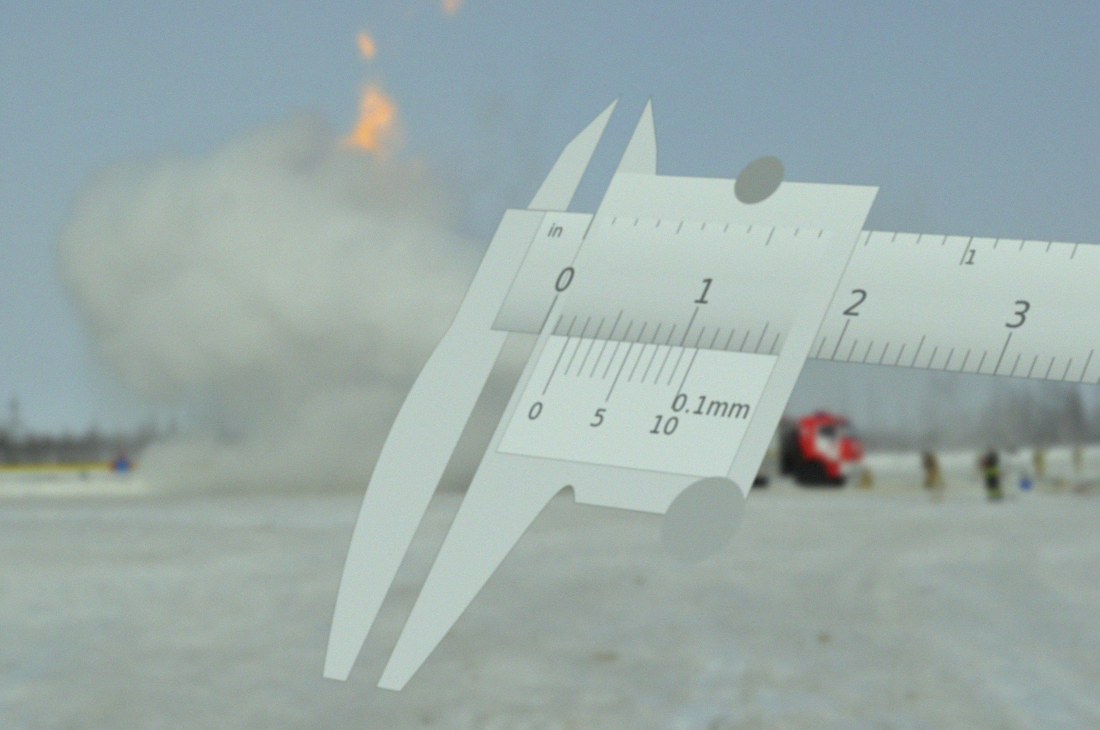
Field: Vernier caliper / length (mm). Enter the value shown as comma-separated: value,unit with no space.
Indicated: 2.2,mm
